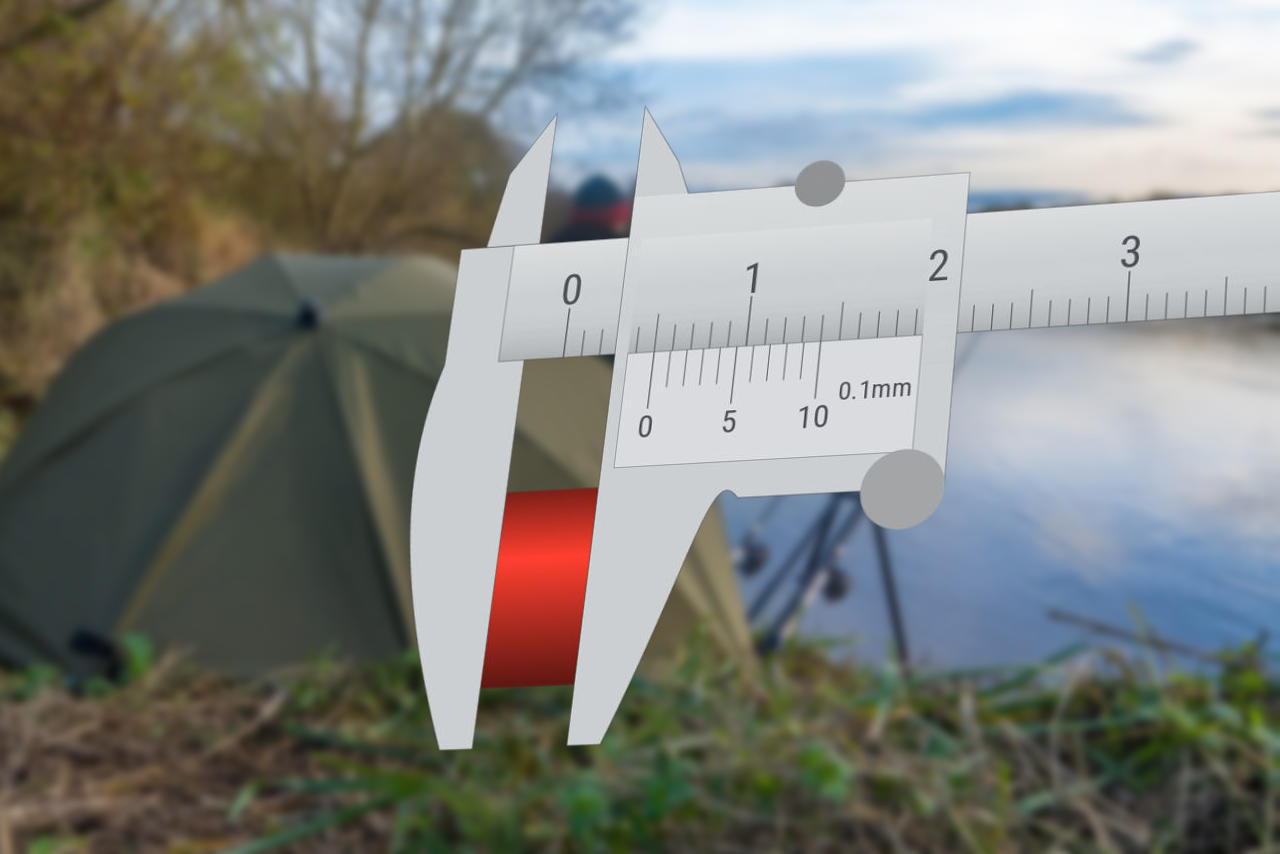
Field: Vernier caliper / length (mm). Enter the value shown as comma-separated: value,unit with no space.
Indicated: 5.0,mm
